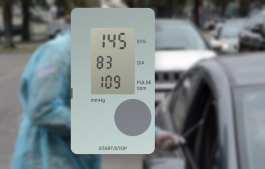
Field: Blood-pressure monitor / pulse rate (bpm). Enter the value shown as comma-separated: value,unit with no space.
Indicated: 109,bpm
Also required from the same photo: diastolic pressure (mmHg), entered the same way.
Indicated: 83,mmHg
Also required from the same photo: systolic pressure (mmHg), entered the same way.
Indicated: 145,mmHg
